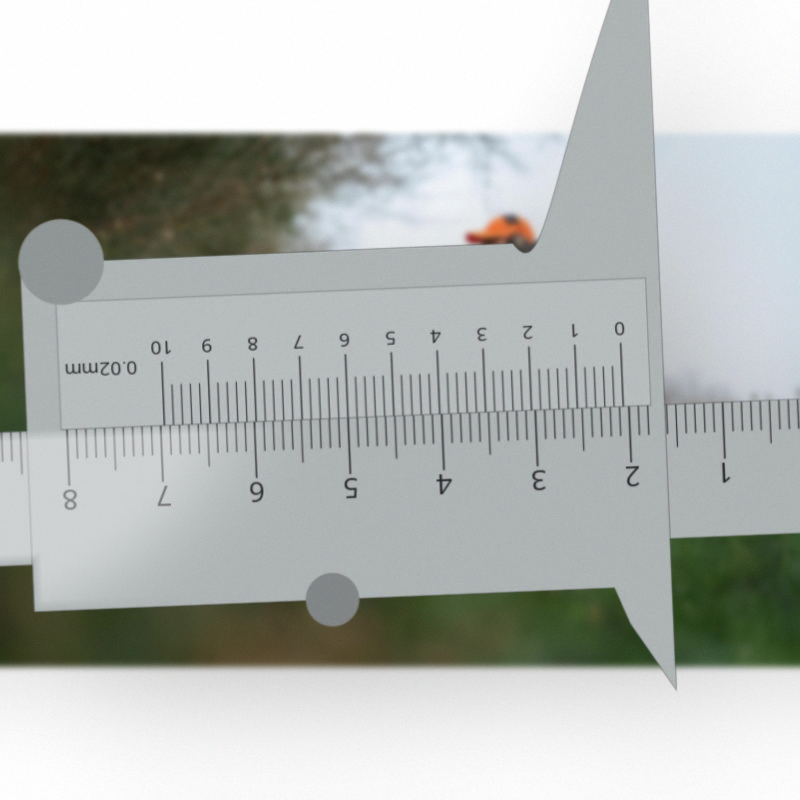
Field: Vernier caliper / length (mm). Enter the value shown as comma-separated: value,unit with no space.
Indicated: 20.6,mm
